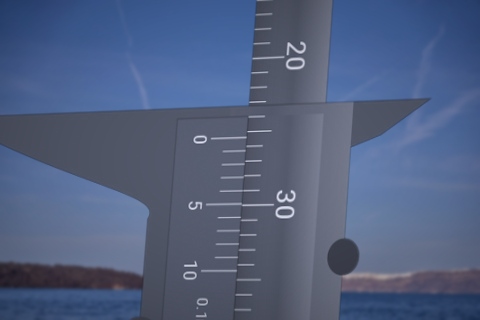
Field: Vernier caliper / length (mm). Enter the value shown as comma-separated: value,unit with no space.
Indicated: 25.4,mm
